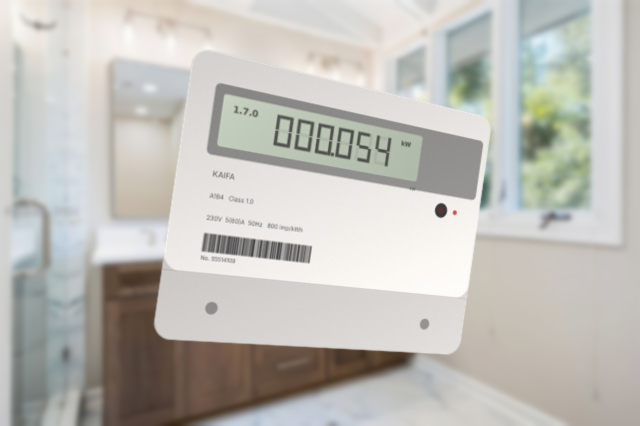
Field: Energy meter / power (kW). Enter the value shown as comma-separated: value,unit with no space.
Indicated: 0.054,kW
